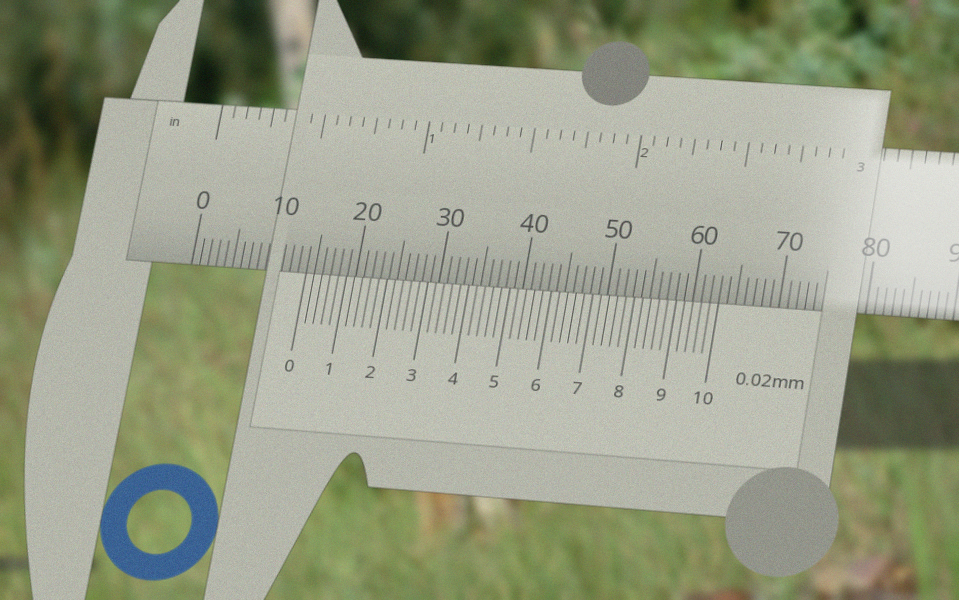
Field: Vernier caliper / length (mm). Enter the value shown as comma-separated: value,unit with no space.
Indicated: 14.0,mm
